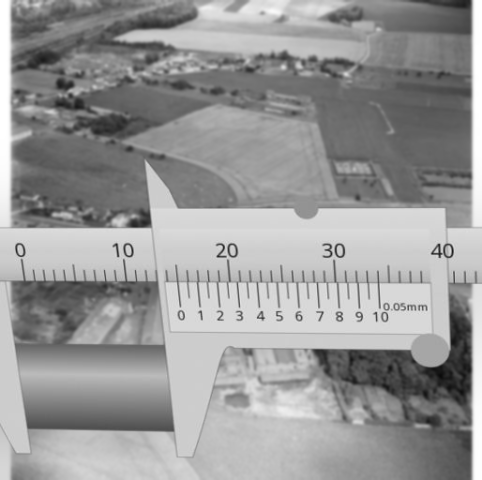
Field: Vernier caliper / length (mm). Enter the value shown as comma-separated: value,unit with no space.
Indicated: 15.0,mm
